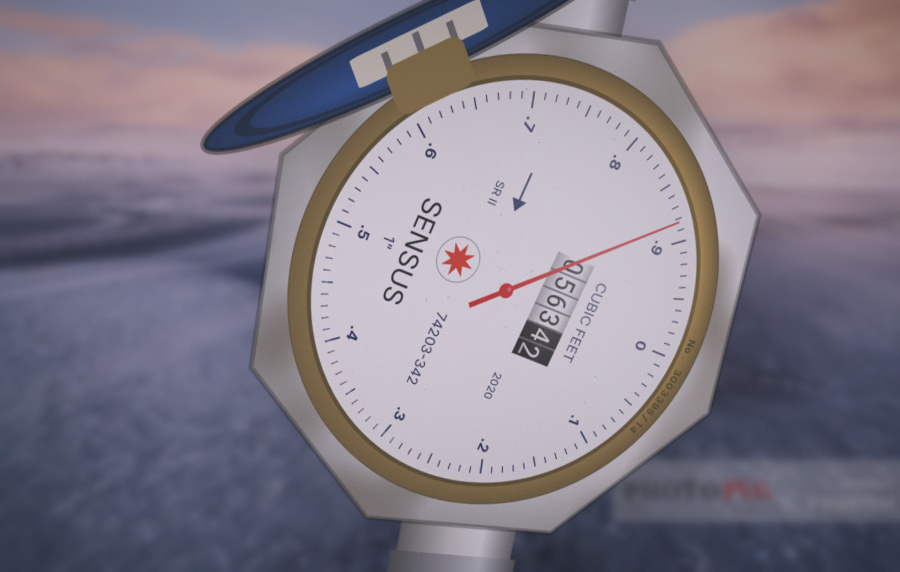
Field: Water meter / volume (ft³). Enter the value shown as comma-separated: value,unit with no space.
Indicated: 56341.88,ft³
